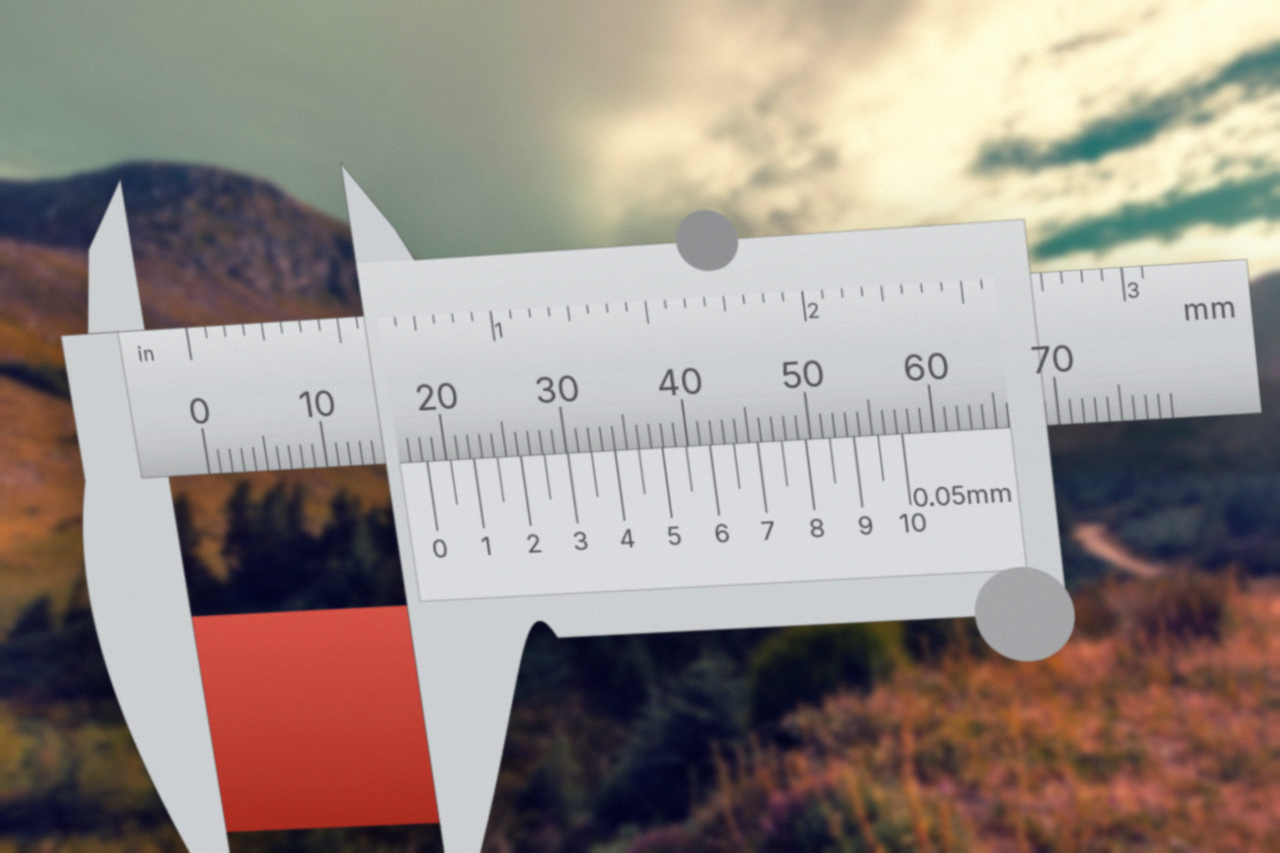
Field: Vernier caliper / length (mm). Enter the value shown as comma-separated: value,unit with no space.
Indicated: 18.4,mm
